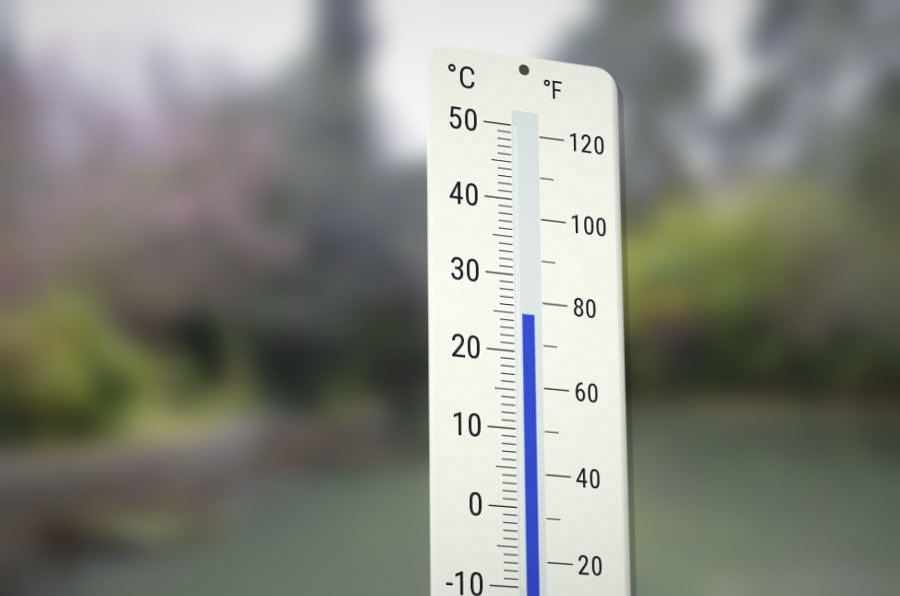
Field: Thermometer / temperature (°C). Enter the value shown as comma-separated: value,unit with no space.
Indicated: 25,°C
